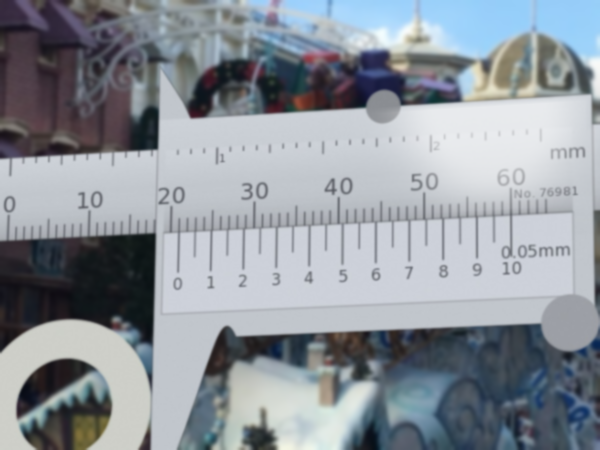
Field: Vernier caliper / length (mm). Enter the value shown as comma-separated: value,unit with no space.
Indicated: 21.0,mm
